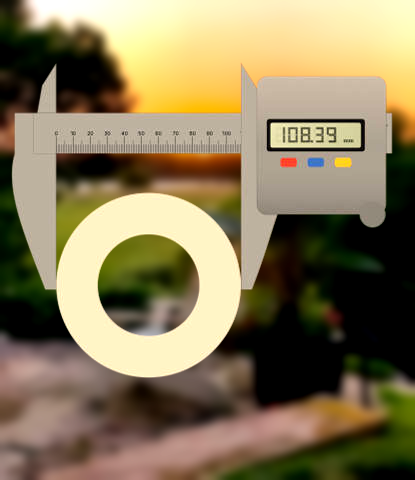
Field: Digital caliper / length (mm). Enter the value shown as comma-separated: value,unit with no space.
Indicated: 108.39,mm
